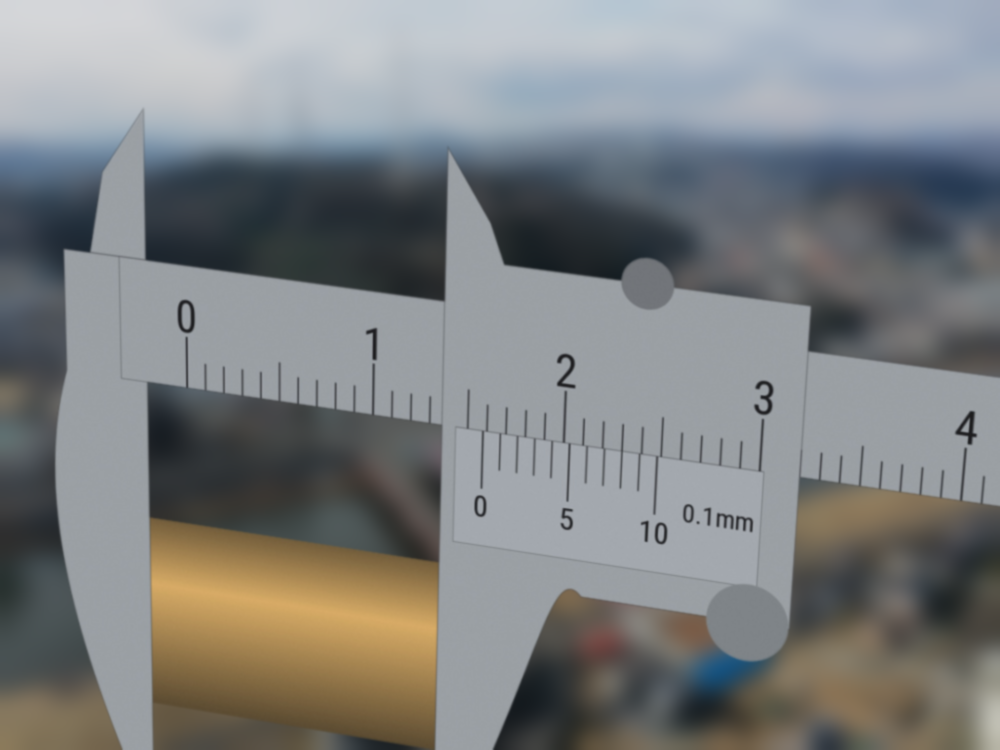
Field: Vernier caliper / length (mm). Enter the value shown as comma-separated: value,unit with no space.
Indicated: 15.8,mm
